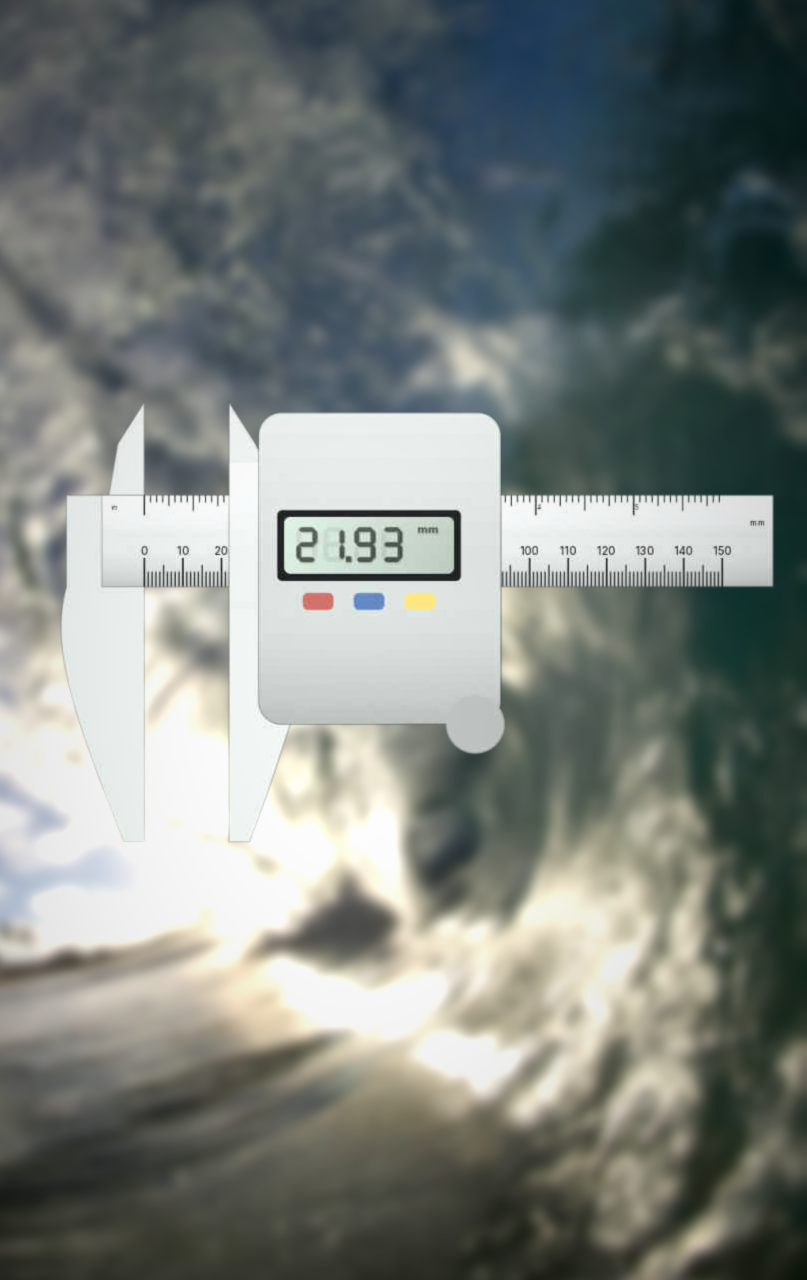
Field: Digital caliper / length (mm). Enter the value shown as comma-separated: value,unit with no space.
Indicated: 21.93,mm
